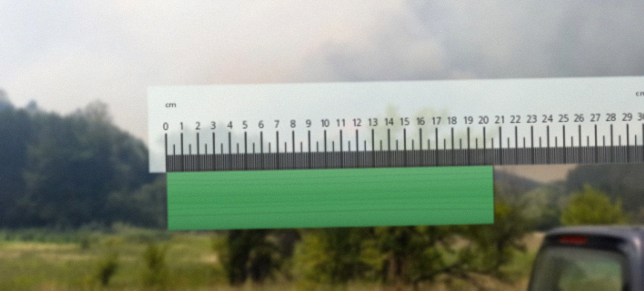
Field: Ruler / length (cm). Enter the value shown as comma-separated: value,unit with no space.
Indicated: 20.5,cm
